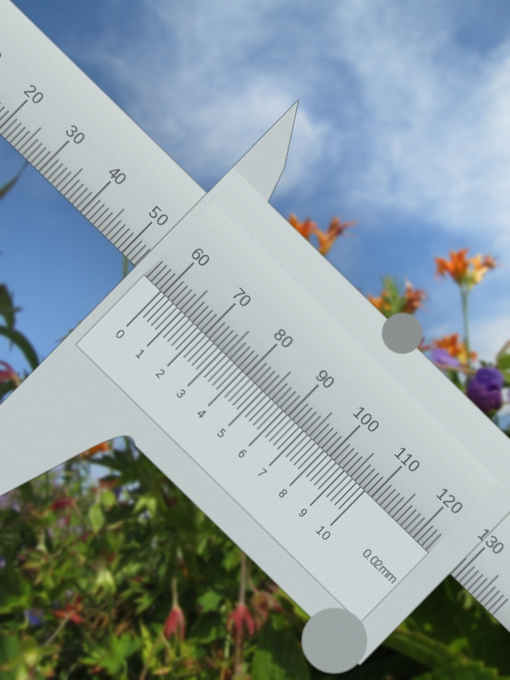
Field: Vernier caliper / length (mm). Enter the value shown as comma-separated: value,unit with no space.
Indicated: 59.4,mm
